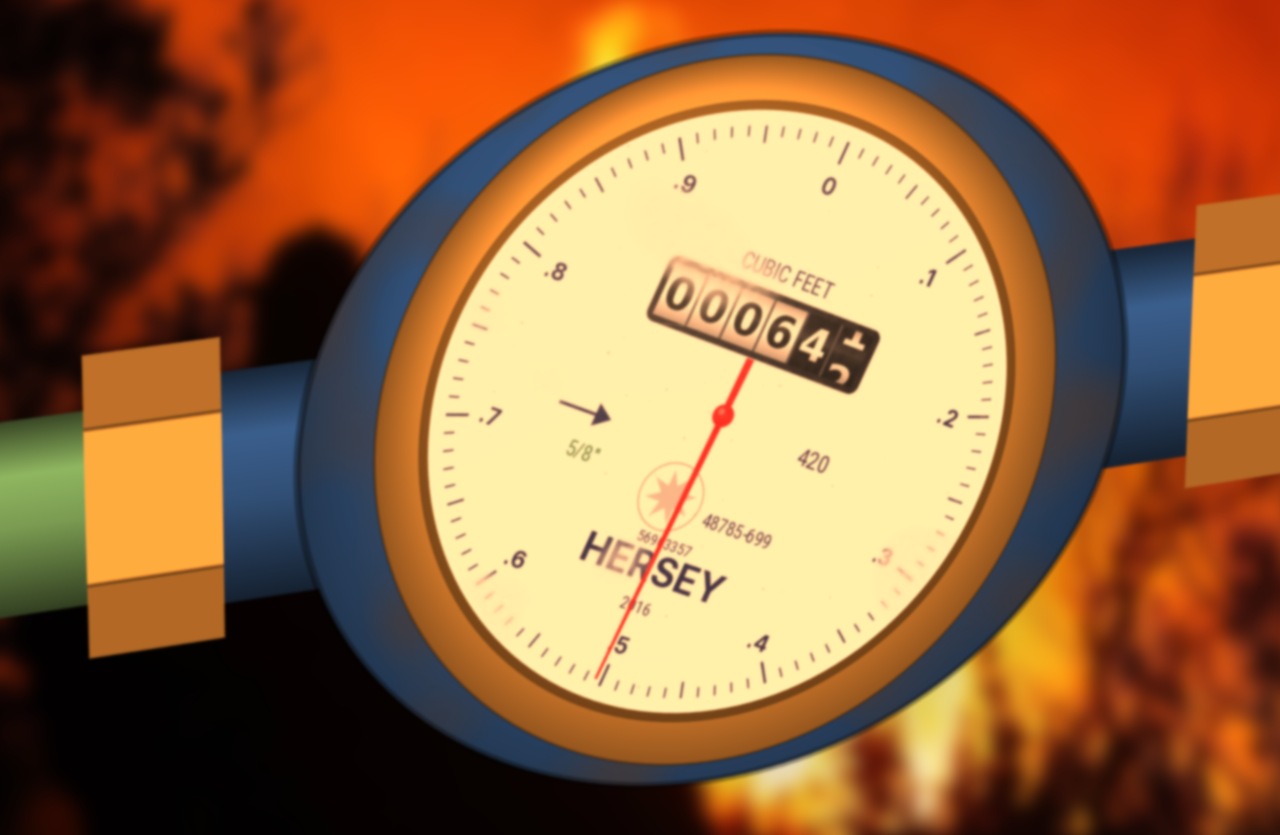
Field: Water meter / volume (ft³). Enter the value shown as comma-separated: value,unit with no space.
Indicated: 641.50,ft³
